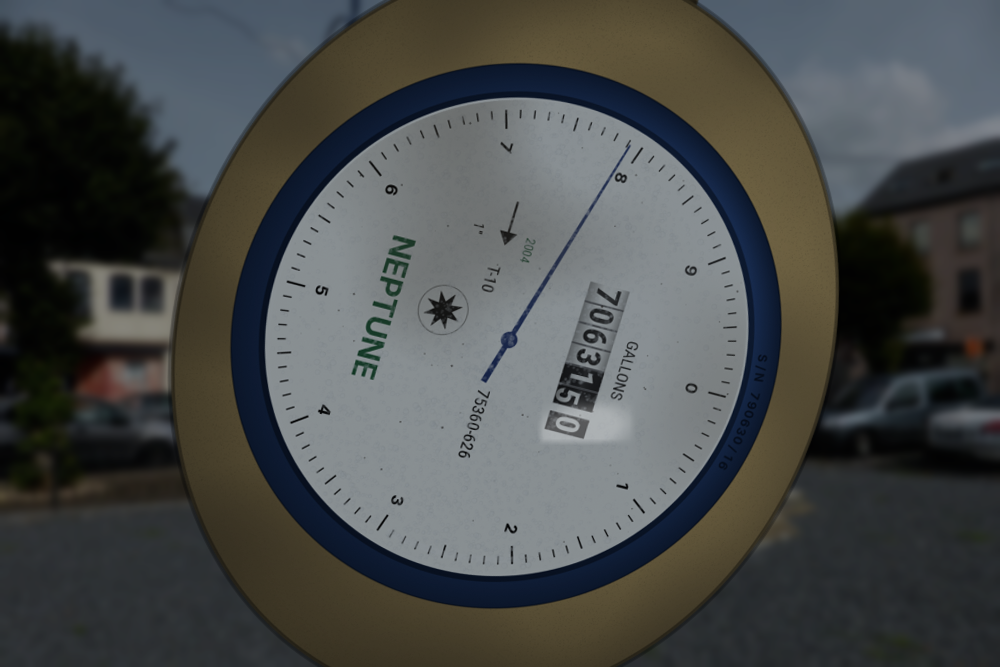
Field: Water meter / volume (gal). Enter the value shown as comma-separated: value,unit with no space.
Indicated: 7063147.9,gal
